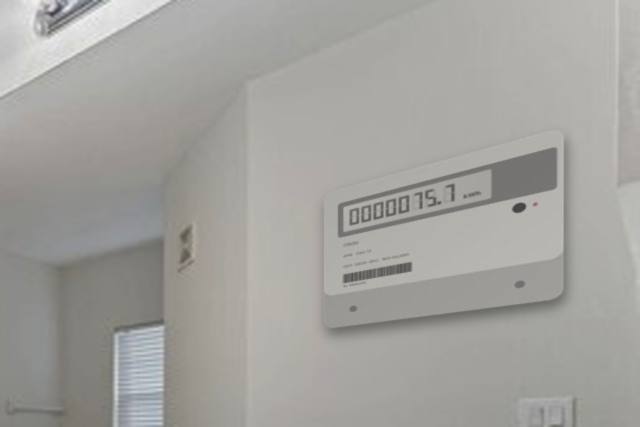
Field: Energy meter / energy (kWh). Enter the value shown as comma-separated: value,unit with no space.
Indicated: 75.7,kWh
